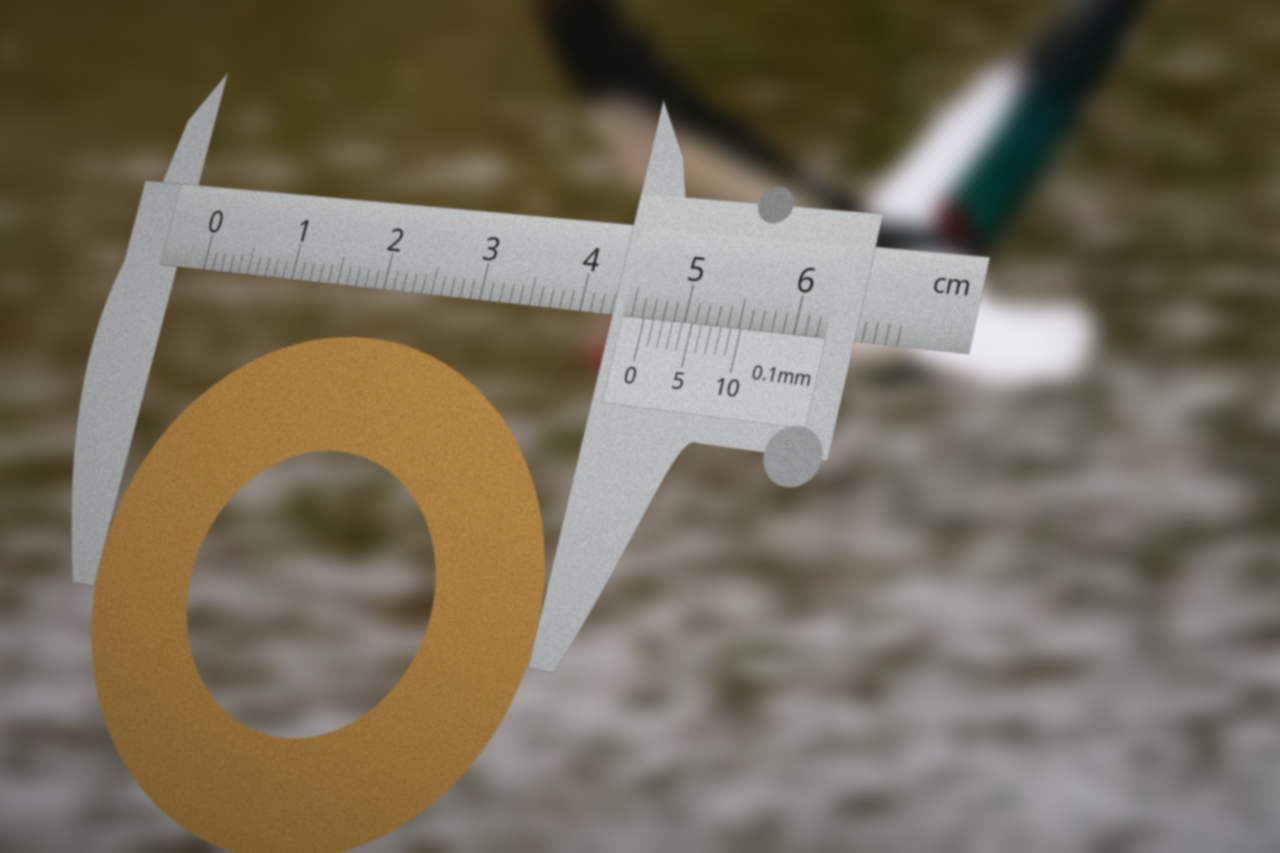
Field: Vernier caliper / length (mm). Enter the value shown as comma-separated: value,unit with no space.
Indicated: 46.2,mm
